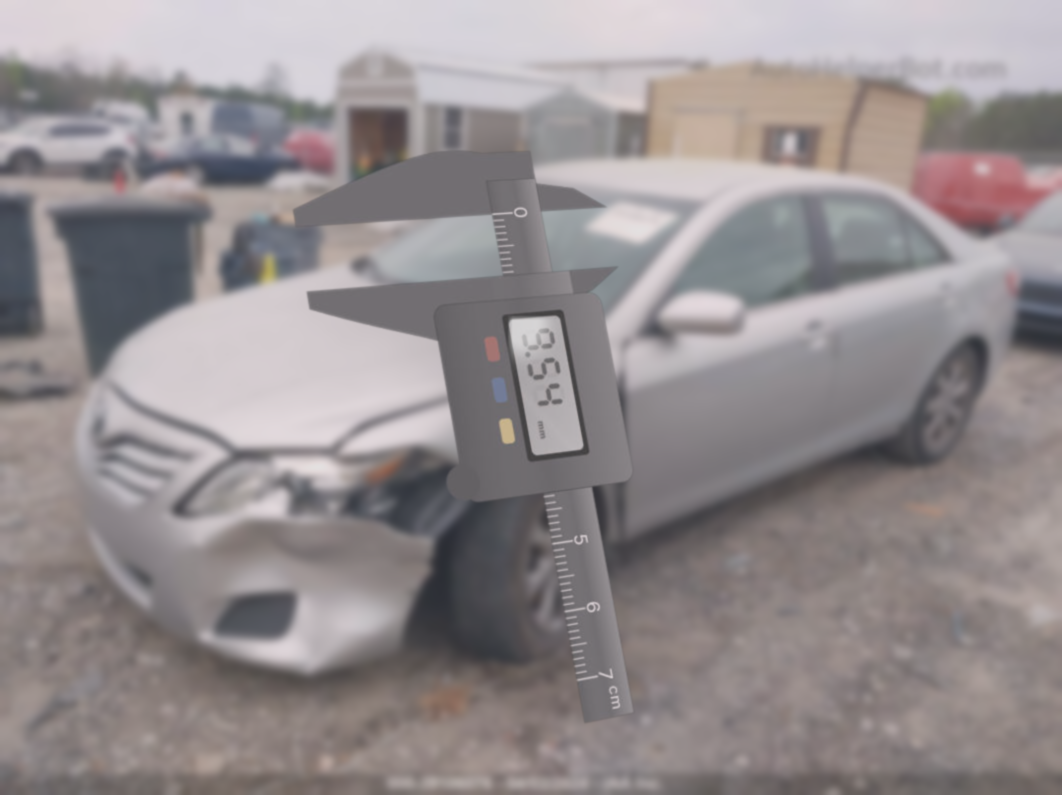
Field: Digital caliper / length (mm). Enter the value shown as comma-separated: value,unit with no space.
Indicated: 9.54,mm
